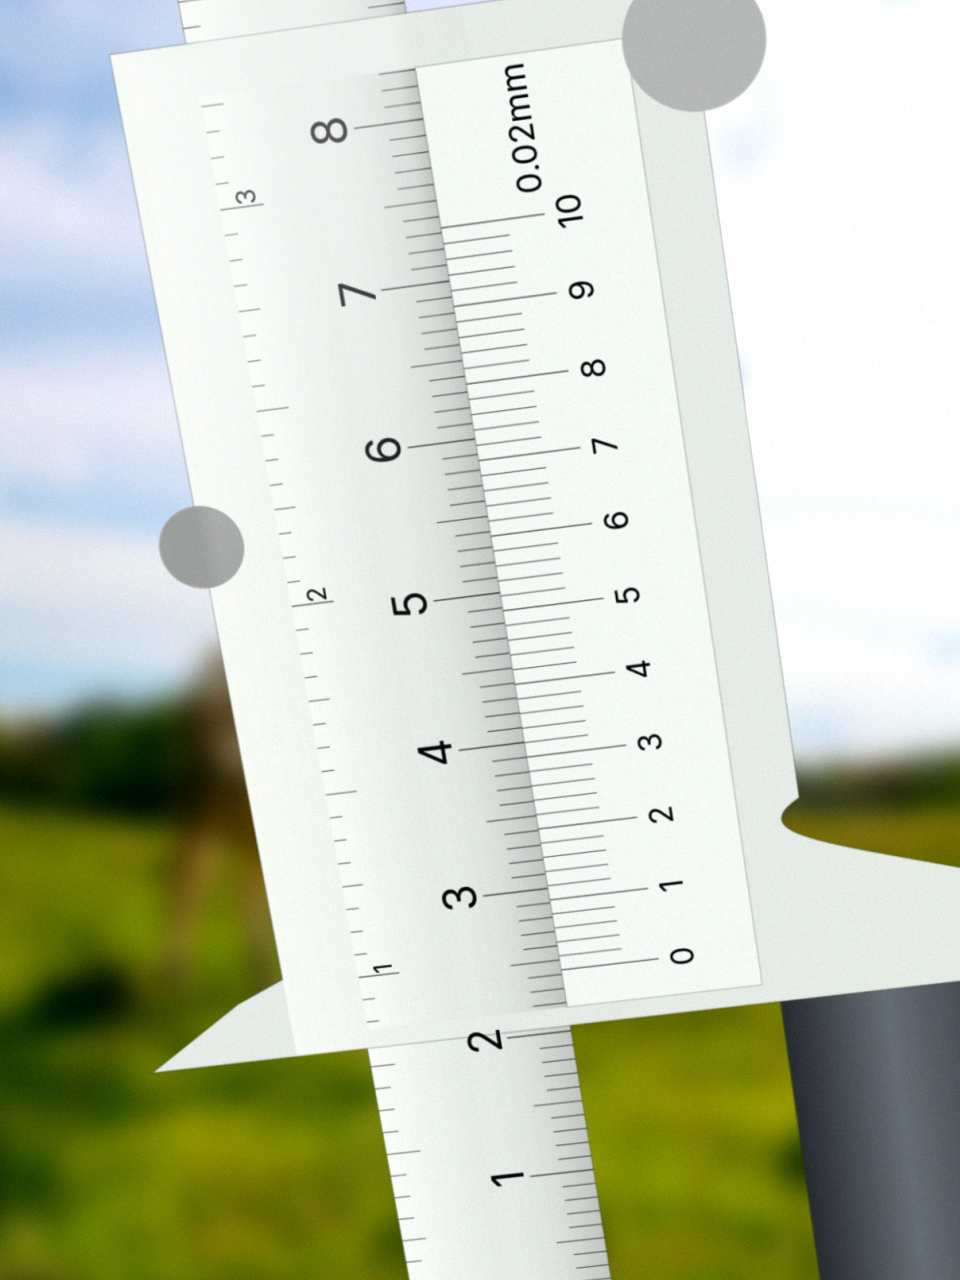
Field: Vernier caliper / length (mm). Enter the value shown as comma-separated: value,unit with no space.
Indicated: 24.3,mm
